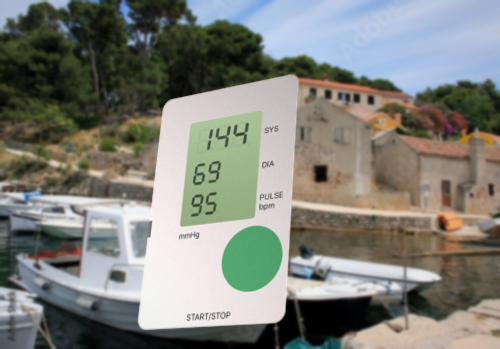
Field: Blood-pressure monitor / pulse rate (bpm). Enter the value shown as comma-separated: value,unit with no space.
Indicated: 95,bpm
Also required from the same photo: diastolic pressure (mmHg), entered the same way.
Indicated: 69,mmHg
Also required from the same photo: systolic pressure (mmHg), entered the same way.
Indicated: 144,mmHg
